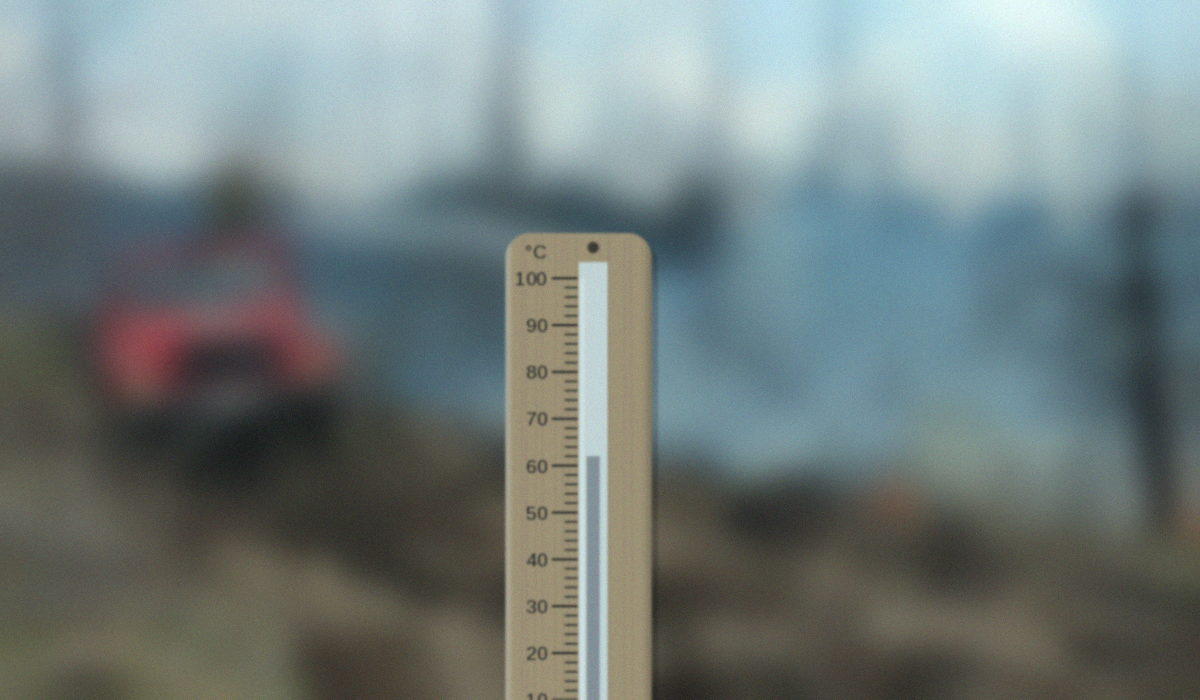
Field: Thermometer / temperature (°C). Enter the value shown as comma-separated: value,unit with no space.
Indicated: 62,°C
